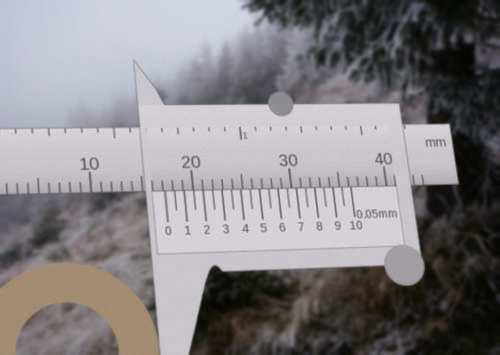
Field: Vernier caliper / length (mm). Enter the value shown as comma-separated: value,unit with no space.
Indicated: 17.2,mm
